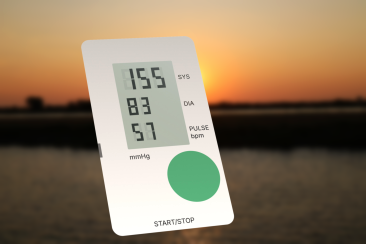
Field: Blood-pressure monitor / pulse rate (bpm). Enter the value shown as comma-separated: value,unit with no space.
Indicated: 57,bpm
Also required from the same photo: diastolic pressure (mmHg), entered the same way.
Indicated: 83,mmHg
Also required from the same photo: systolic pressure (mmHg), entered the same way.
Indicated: 155,mmHg
